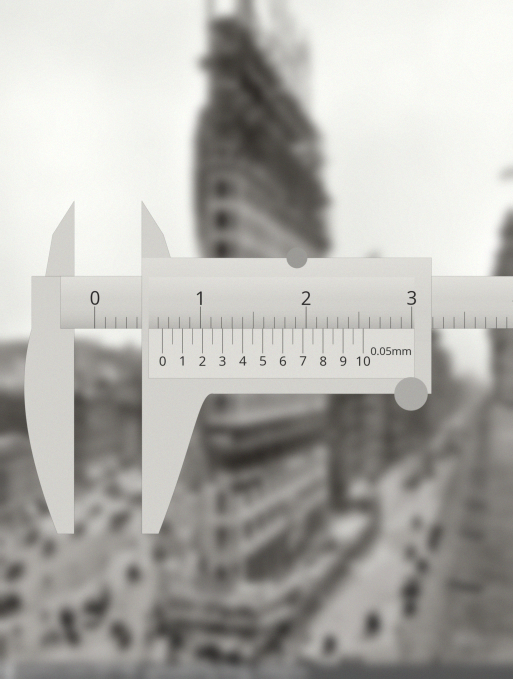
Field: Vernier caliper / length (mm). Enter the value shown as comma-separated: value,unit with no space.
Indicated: 6.4,mm
